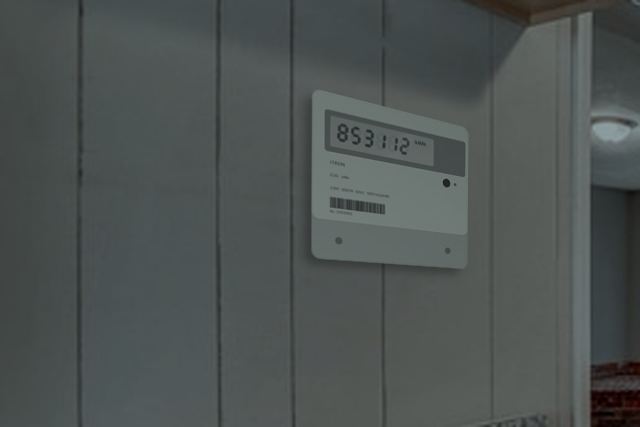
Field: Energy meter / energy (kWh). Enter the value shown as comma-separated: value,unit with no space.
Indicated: 853112,kWh
